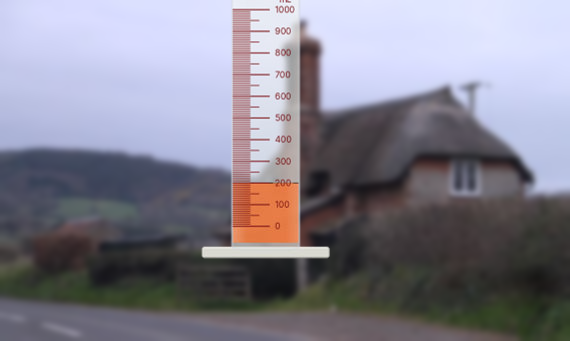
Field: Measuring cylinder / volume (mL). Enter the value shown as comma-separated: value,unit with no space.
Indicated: 200,mL
